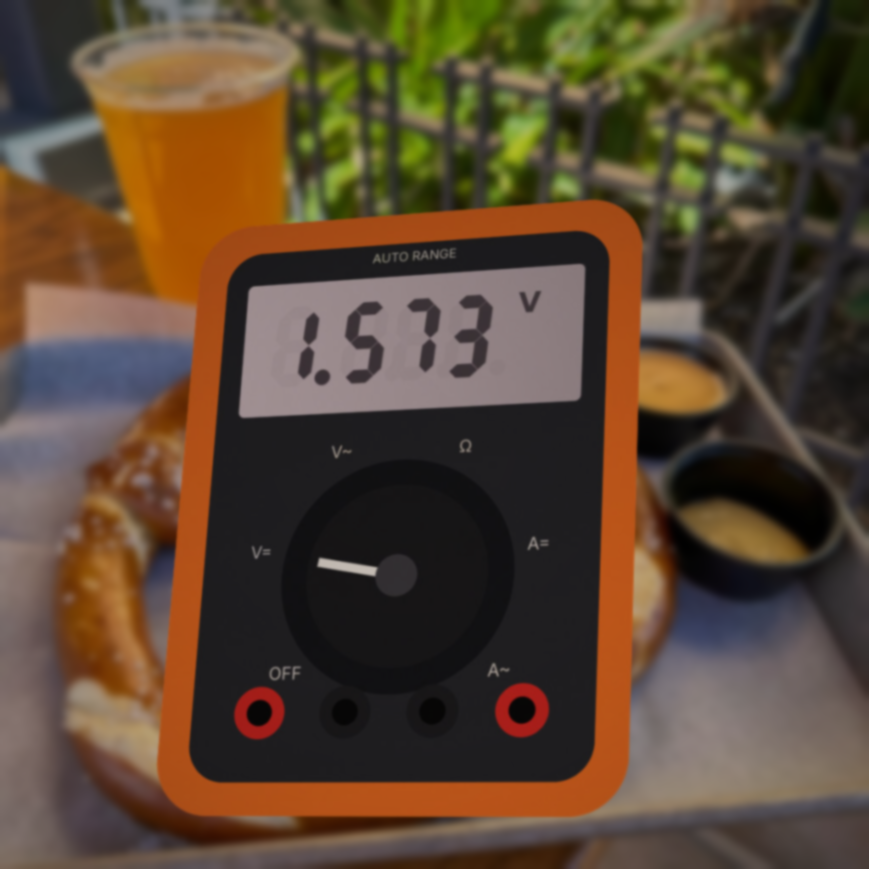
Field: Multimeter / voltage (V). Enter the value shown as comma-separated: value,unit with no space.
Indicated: 1.573,V
